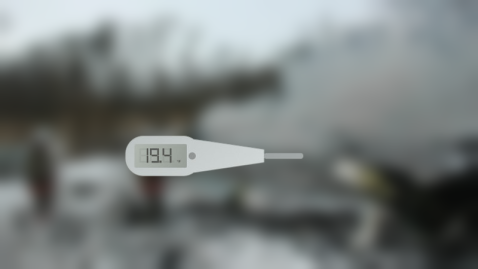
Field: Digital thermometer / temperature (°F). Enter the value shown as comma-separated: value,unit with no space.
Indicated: 19.4,°F
